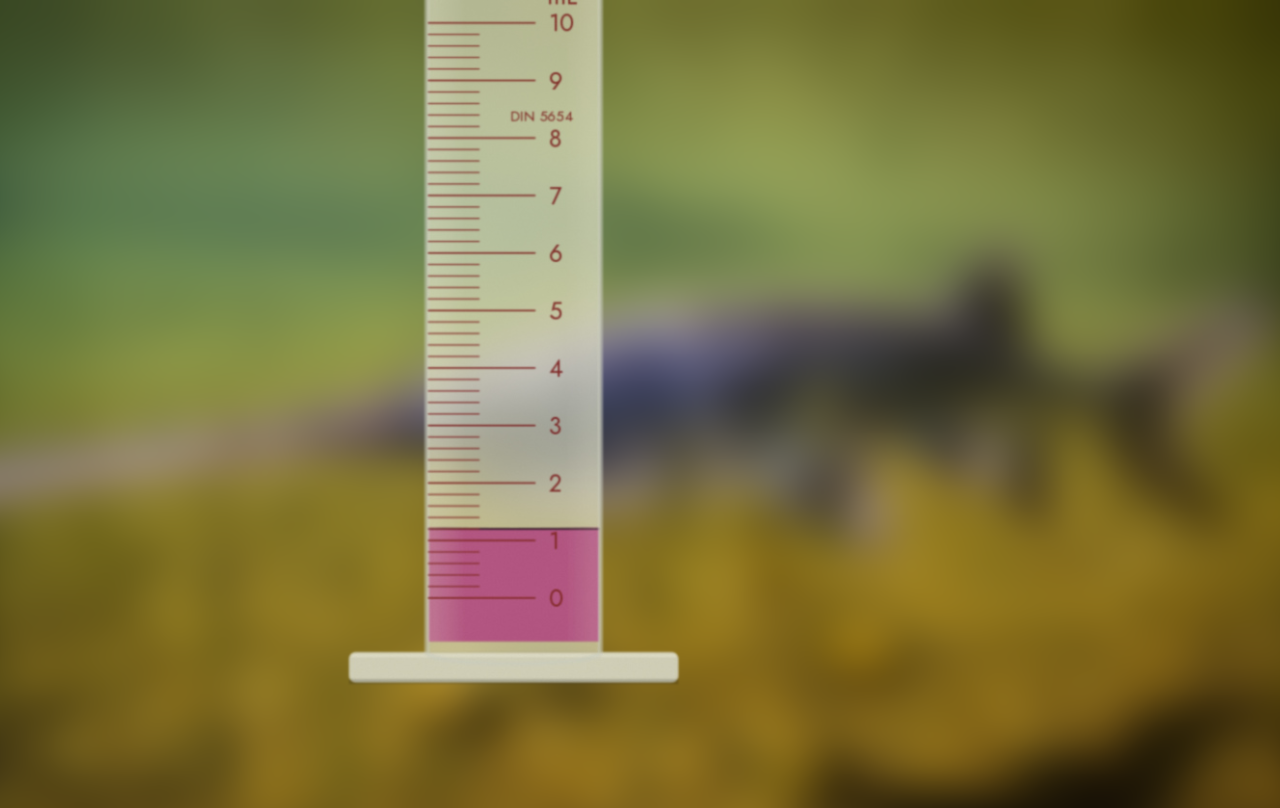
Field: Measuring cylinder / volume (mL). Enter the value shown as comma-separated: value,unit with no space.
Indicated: 1.2,mL
